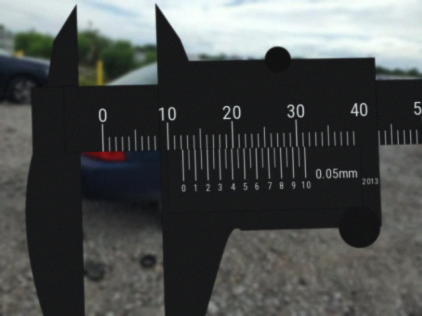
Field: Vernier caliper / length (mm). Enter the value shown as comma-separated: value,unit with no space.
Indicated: 12.2,mm
